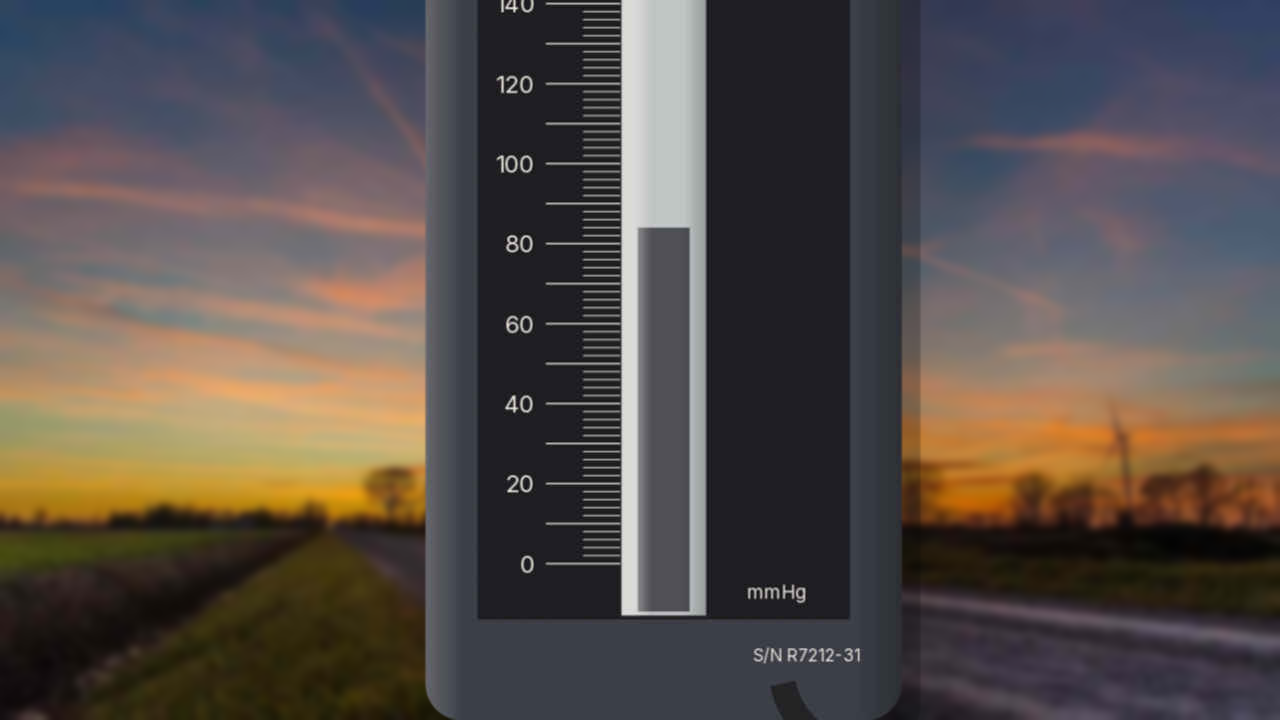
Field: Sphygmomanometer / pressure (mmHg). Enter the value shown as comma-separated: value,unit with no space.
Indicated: 84,mmHg
